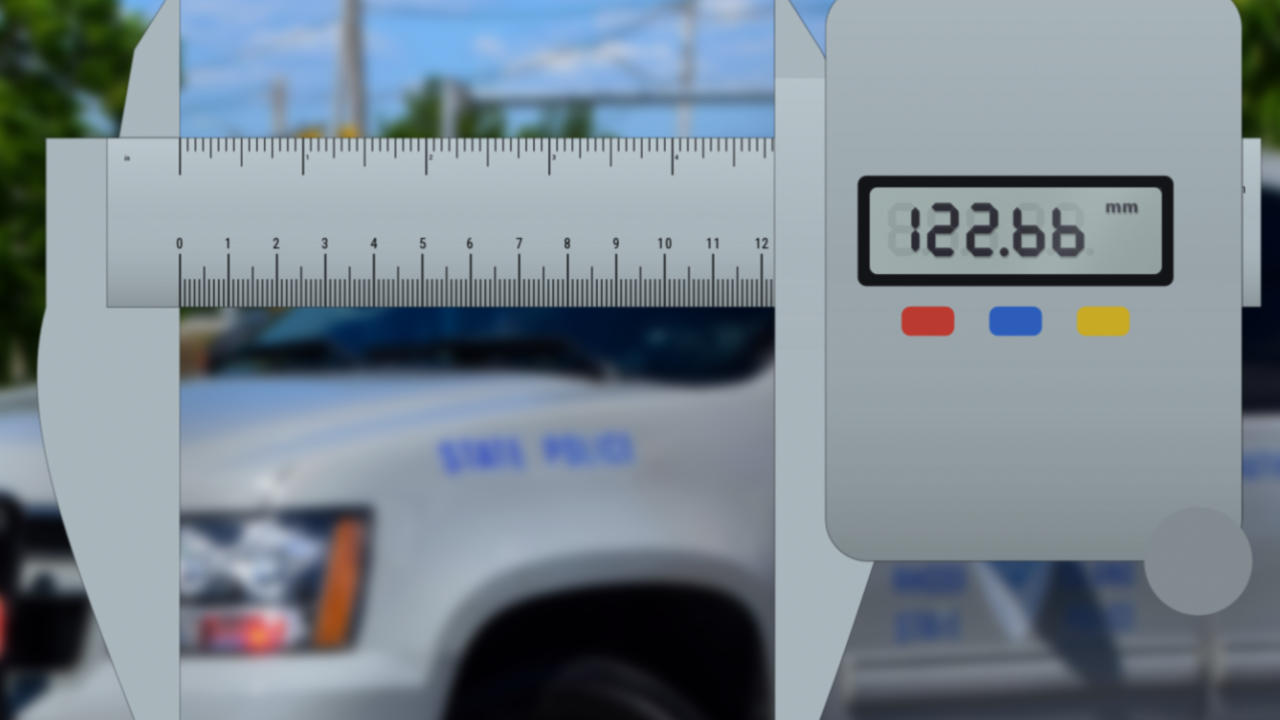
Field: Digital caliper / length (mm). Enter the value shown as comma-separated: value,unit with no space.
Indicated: 122.66,mm
